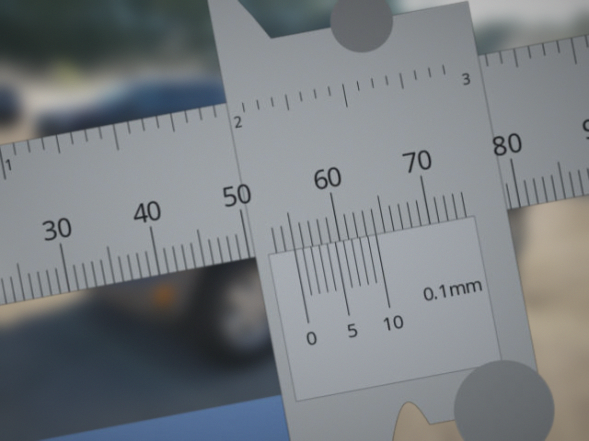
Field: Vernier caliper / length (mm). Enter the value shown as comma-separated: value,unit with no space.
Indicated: 55.0,mm
